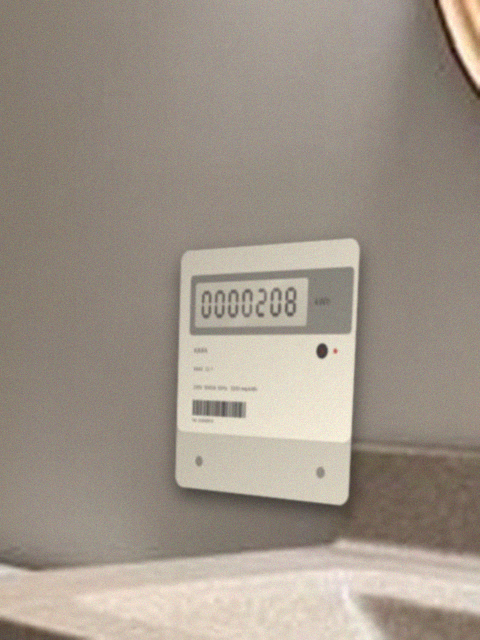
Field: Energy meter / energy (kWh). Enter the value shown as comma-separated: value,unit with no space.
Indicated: 208,kWh
